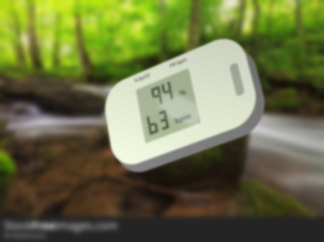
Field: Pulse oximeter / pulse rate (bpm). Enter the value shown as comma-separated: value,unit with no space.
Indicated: 63,bpm
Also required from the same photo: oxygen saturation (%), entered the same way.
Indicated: 94,%
